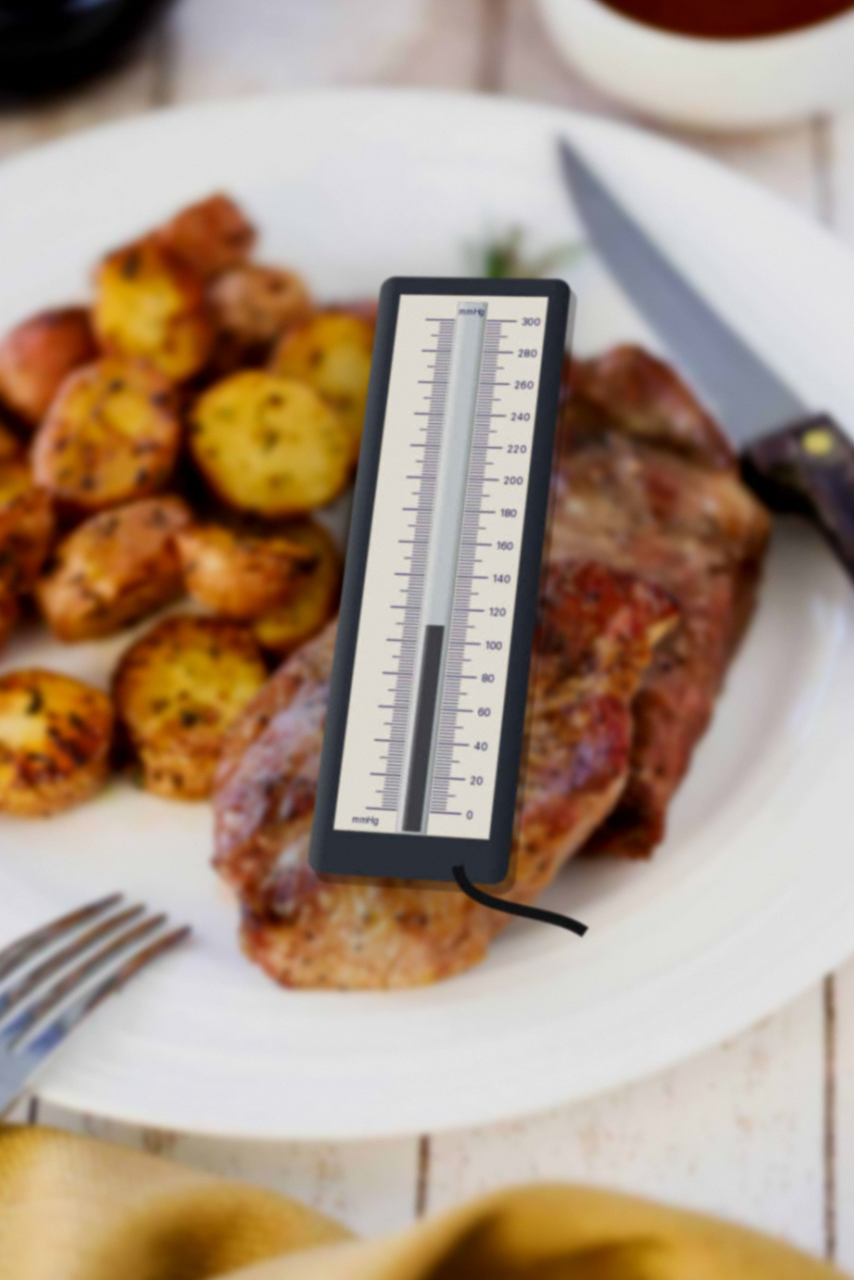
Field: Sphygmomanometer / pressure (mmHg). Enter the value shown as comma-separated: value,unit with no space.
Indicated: 110,mmHg
